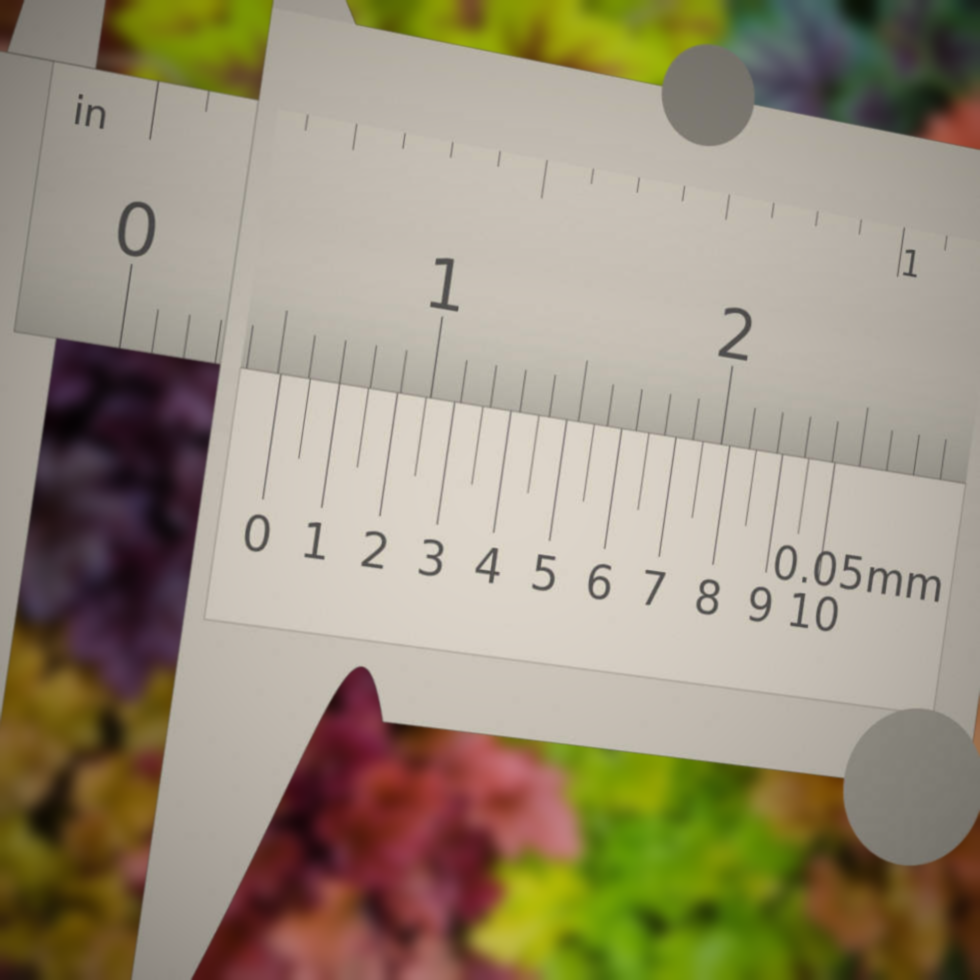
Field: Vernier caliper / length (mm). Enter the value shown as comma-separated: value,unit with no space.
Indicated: 5.10,mm
